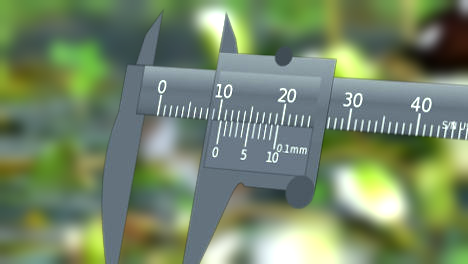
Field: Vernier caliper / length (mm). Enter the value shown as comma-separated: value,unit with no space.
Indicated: 10.4,mm
